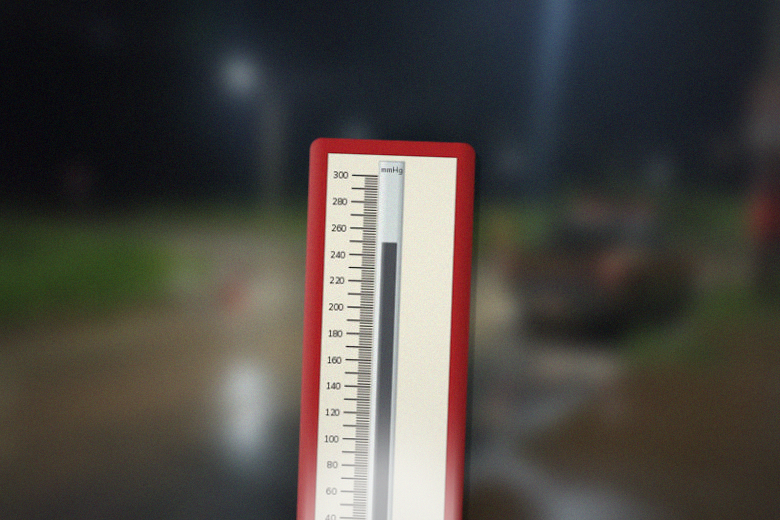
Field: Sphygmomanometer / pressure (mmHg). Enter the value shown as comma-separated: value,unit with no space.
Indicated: 250,mmHg
